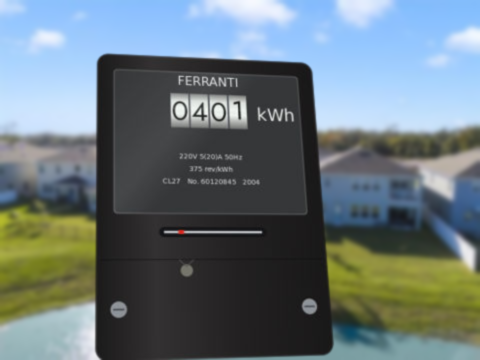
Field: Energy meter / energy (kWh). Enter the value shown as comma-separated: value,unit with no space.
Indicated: 401,kWh
